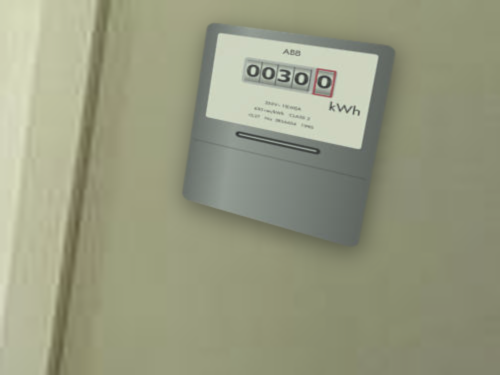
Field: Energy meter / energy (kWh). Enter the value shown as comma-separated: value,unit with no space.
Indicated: 30.0,kWh
